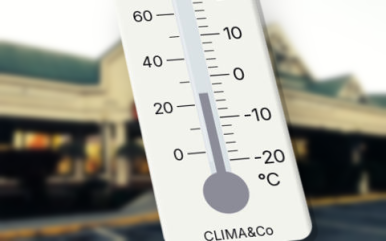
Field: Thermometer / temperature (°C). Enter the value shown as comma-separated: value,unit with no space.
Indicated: -4,°C
